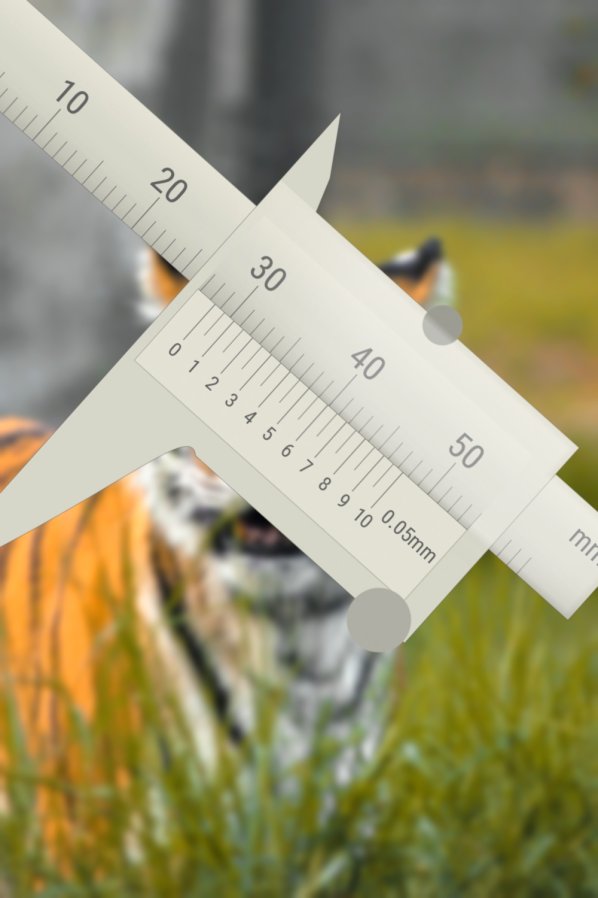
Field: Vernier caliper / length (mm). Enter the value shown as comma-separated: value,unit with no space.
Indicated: 28.5,mm
